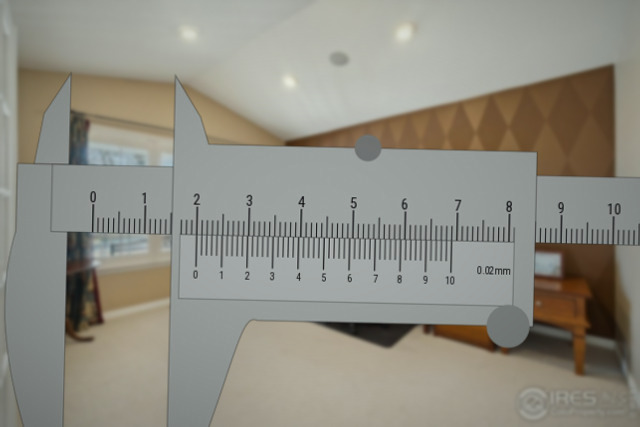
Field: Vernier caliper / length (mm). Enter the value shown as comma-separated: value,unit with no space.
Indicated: 20.0,mm
